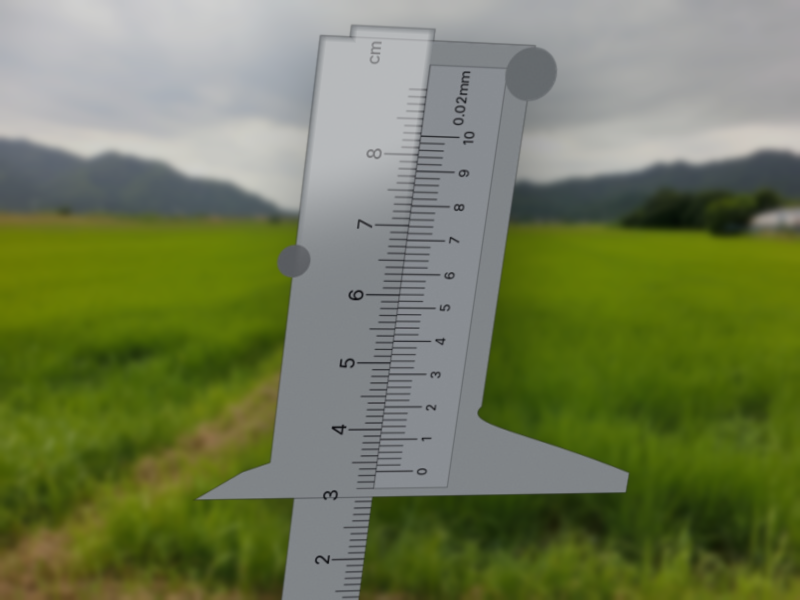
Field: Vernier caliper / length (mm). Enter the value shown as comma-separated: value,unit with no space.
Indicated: 33.6,mm
